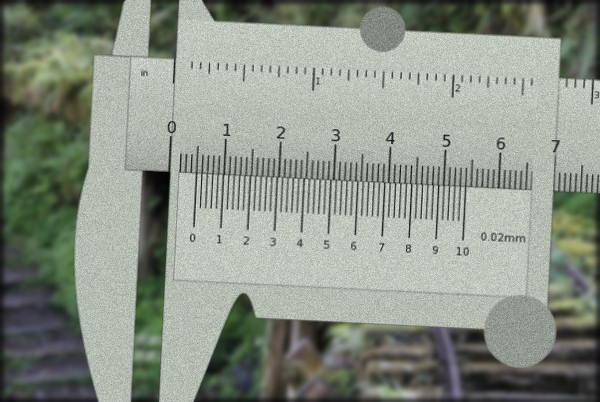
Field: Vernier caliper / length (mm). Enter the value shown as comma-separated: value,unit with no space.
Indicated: 5.0,mm
